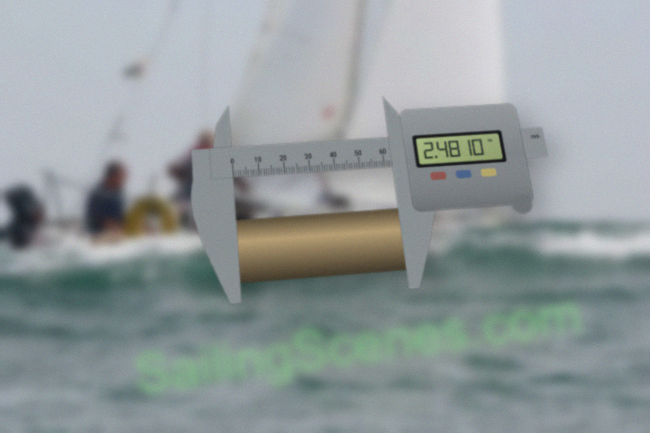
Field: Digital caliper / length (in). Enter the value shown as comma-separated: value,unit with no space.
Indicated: 2.4810,in
